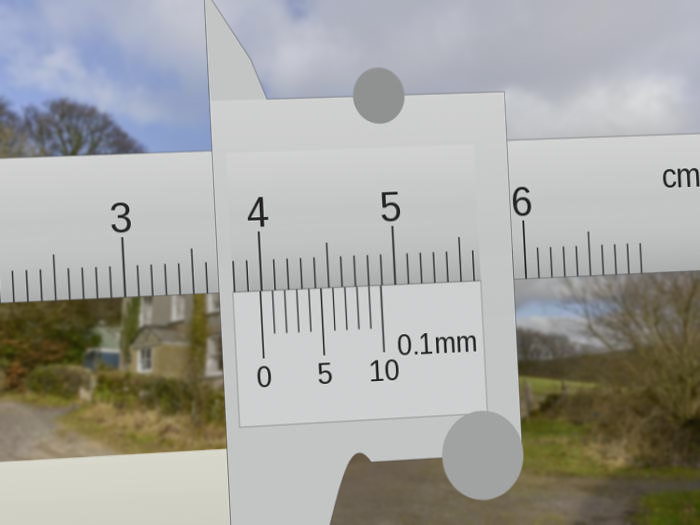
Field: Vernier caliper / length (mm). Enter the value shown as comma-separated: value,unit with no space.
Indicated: 39.9,mm
